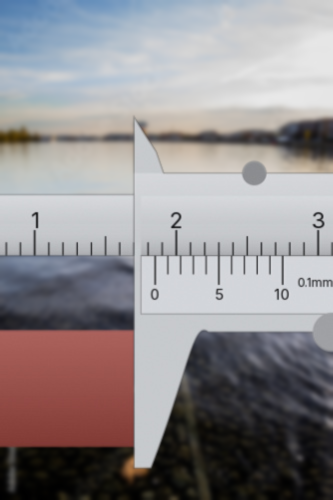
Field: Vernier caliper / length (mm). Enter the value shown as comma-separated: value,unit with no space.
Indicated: 18.5,mm
